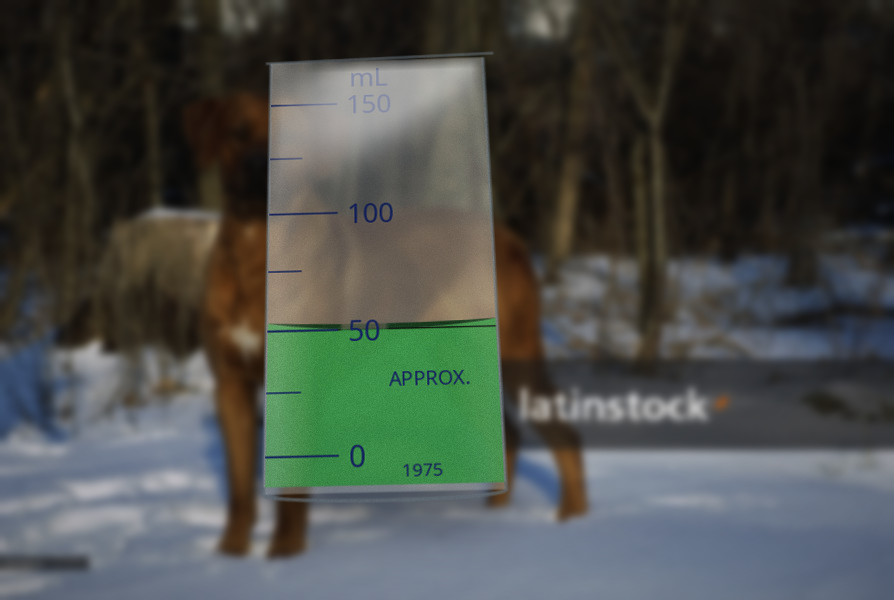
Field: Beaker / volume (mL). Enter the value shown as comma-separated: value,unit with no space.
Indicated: 50,mL
